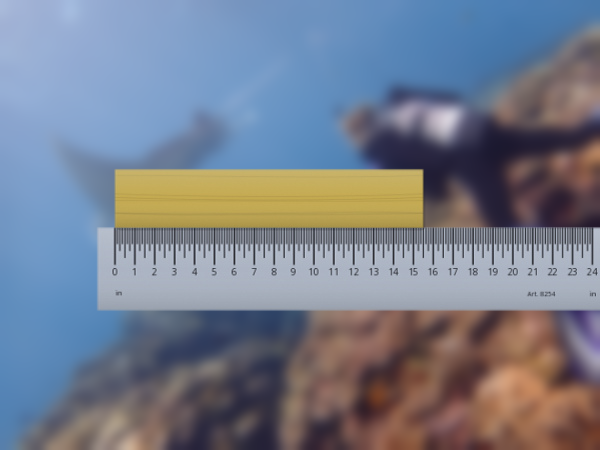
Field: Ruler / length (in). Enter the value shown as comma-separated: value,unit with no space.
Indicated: 15.5,in
